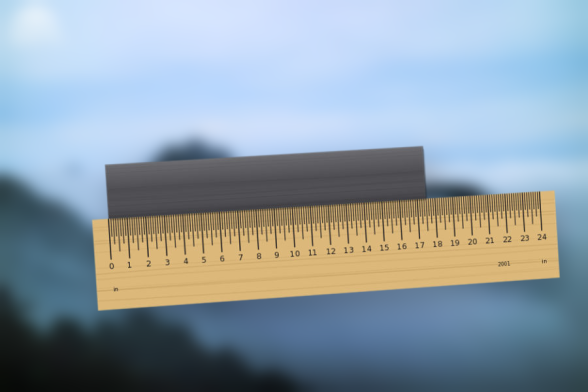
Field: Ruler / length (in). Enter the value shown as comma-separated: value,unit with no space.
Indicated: 17.5,in
